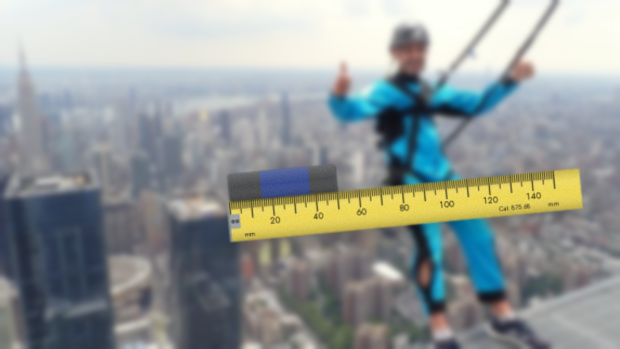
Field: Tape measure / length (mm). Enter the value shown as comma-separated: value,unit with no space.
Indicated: 50,mm
